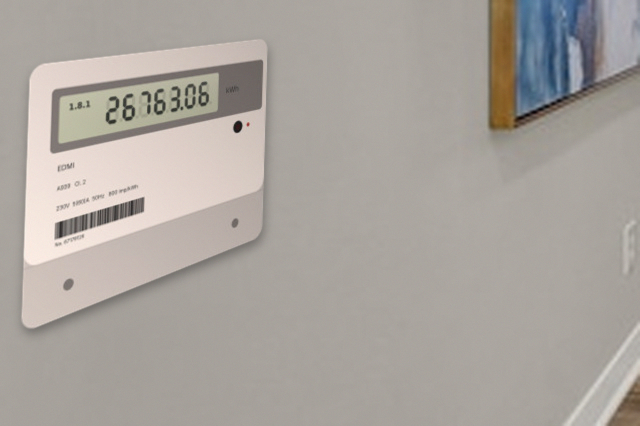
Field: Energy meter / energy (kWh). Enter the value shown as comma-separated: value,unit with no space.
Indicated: 26763.06,kWh
